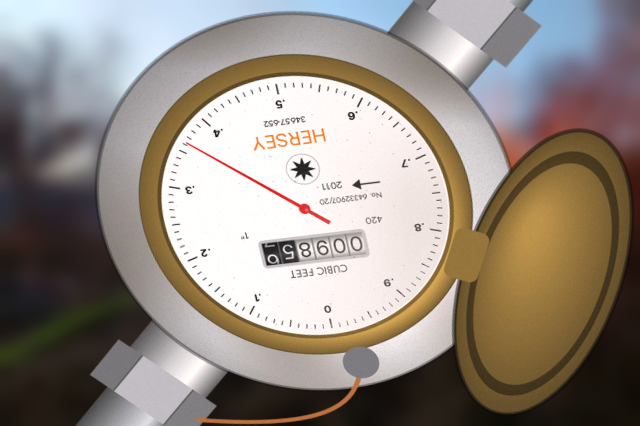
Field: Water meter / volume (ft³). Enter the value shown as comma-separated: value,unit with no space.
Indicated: 9856.36,ft³
